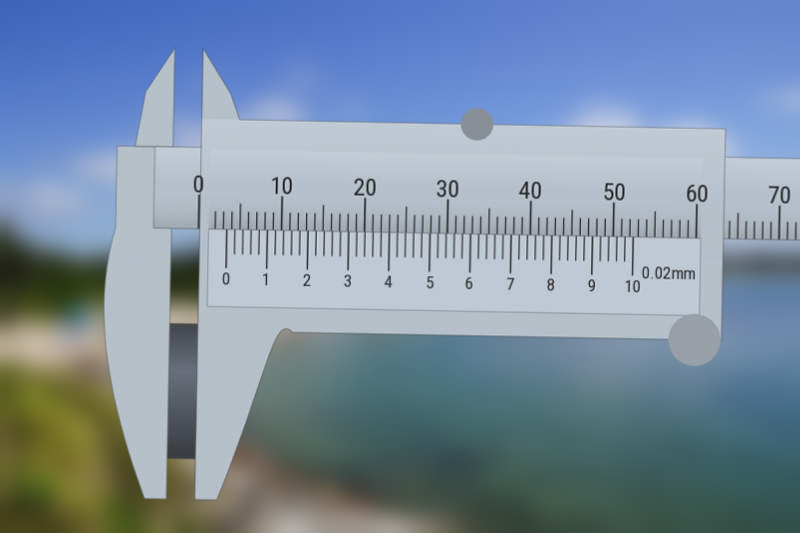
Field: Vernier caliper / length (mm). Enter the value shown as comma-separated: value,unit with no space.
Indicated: 3.4,mm
